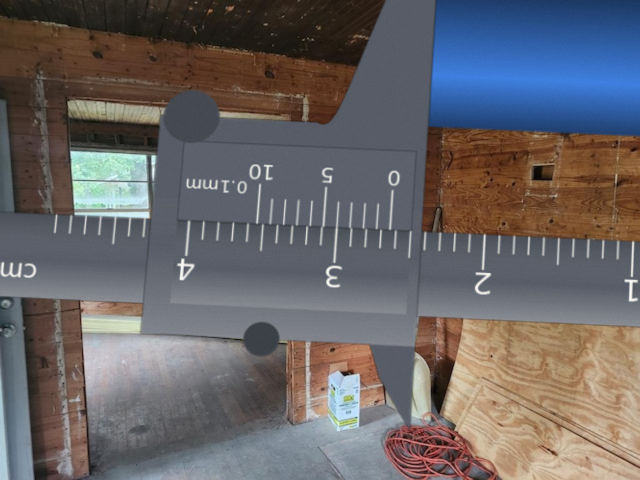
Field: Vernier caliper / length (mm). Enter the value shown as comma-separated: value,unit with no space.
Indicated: 26.4,mm
